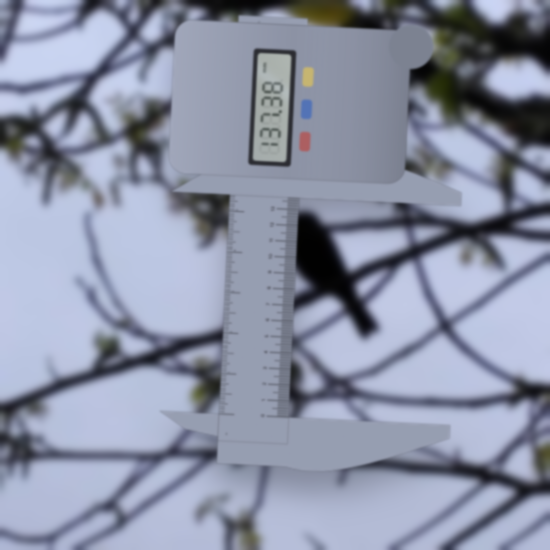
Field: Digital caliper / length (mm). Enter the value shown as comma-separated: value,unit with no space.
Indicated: 137.38,mm
